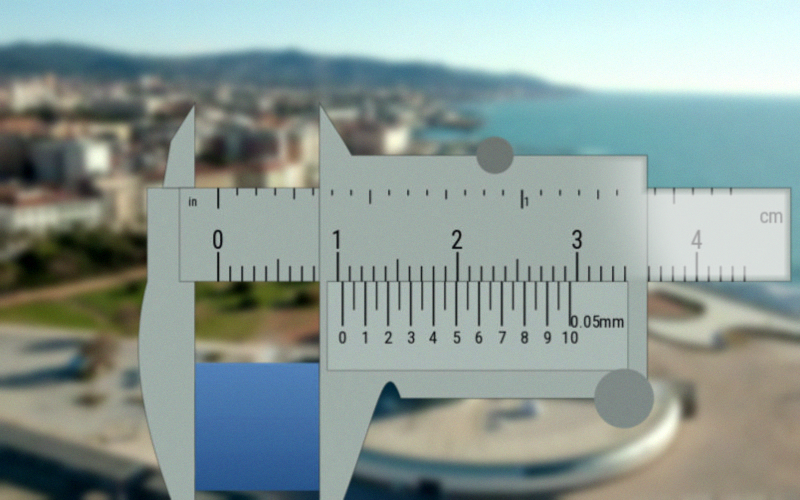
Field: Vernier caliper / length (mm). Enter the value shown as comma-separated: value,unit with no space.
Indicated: 10.4,mm
